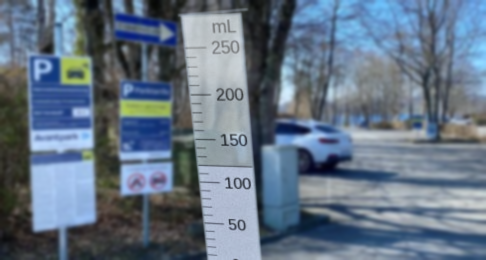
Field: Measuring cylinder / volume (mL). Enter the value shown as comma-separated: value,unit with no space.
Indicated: 120,mL
